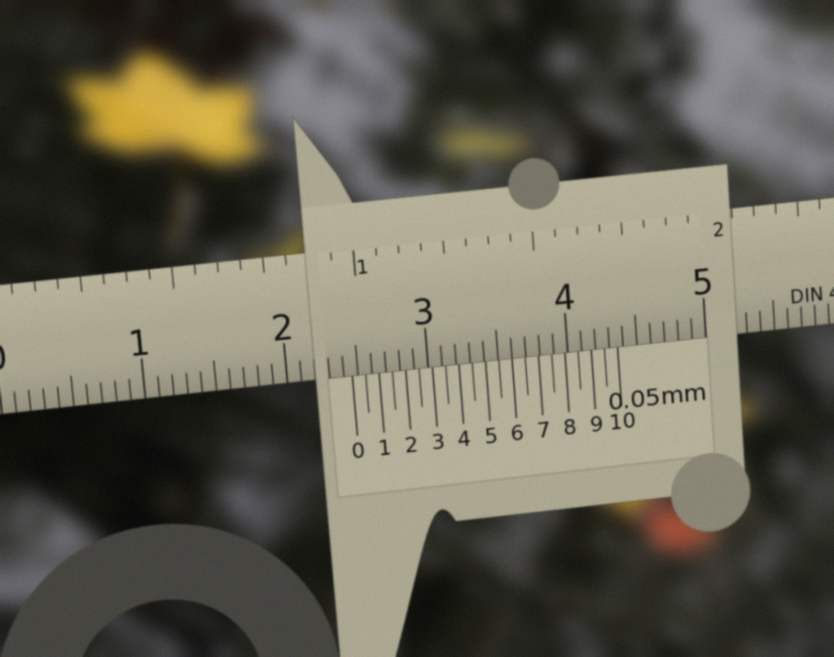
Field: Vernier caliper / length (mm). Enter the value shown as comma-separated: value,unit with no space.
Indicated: 24.6,mm
